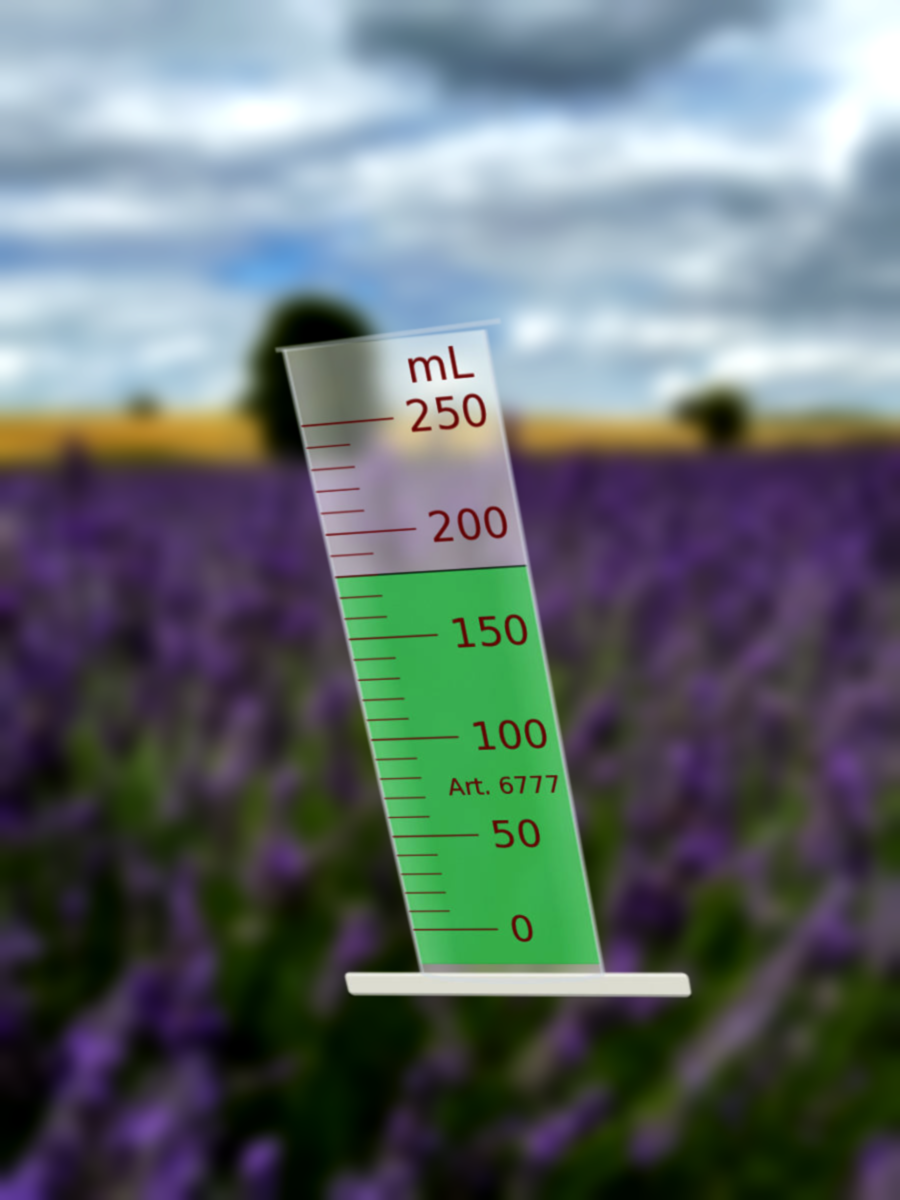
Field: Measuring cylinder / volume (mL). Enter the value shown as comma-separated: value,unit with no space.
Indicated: 180,mL
